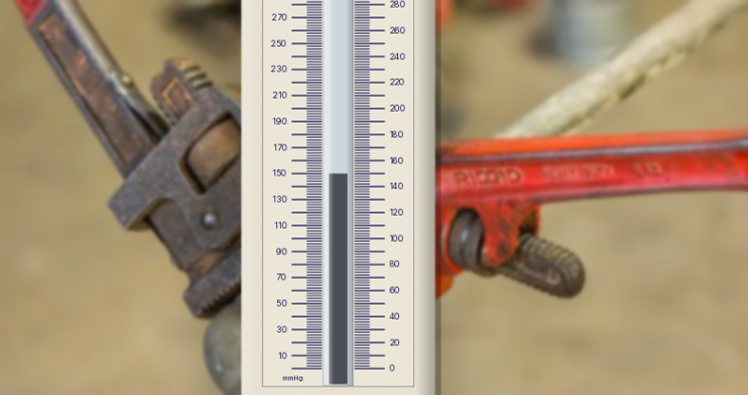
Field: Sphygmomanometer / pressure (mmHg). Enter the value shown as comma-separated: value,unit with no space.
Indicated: 150,mmHg
